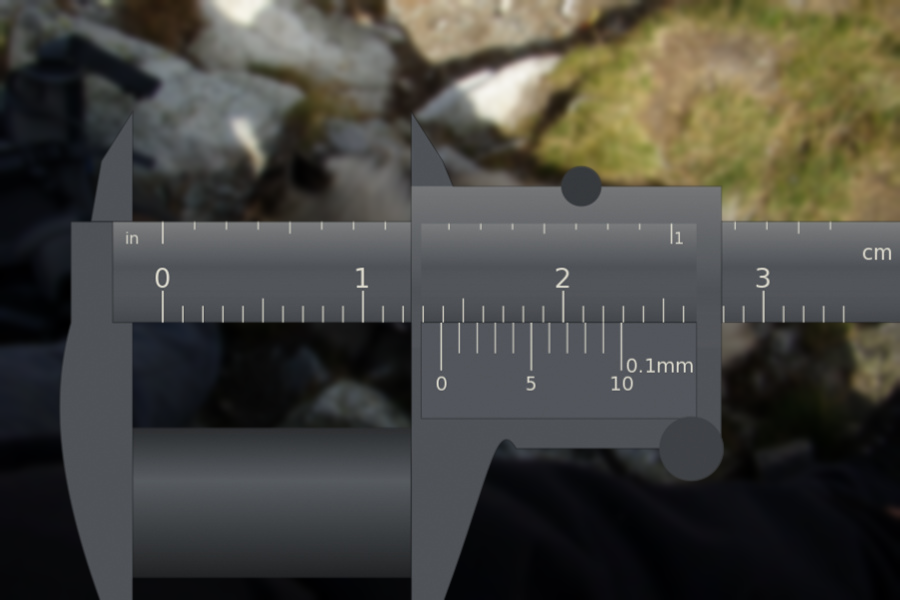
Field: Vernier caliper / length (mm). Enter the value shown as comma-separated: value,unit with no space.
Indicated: 13.9,mm
